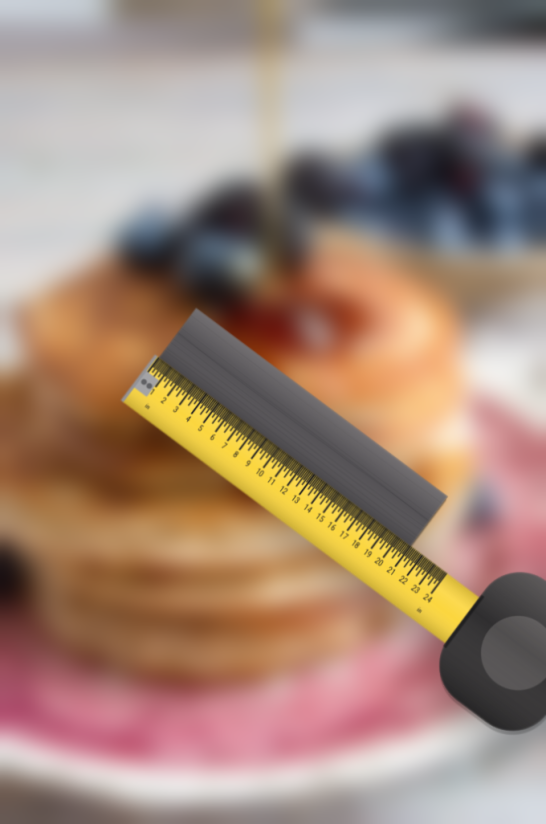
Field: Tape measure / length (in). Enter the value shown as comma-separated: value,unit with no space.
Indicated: 21,in
